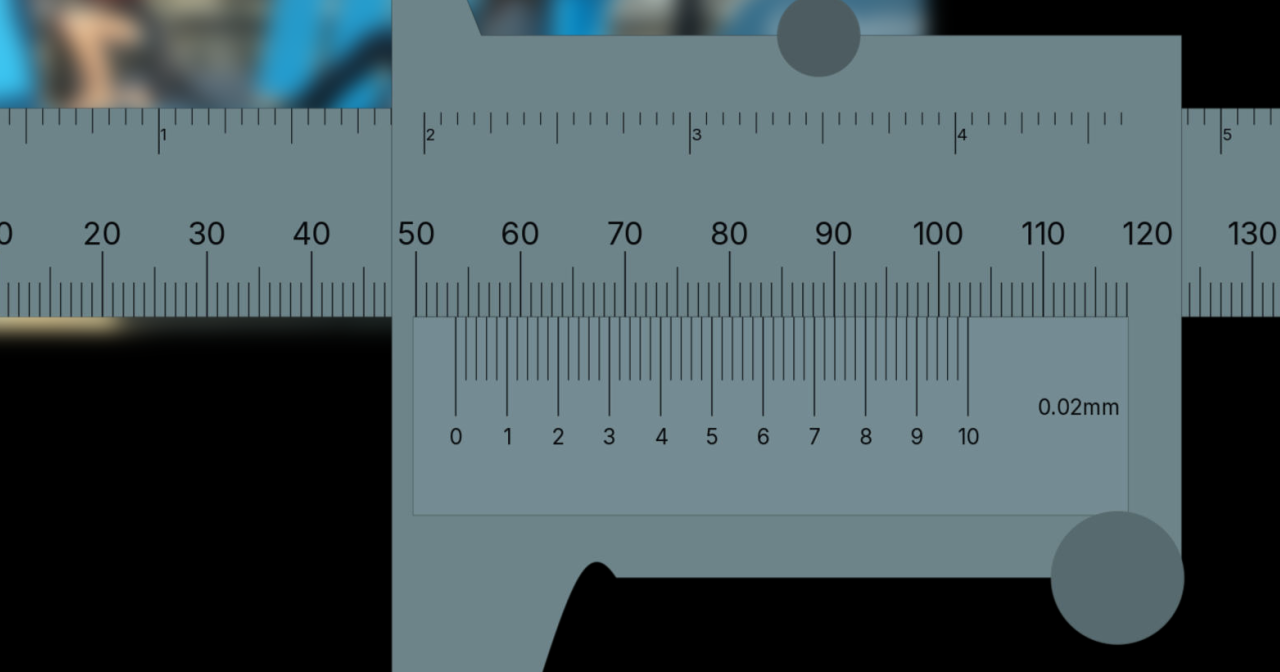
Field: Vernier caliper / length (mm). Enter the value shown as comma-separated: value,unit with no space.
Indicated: 53.8,mm
